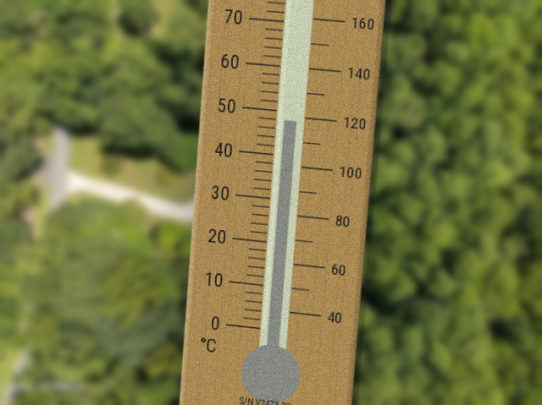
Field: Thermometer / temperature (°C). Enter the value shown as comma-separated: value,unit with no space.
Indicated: 48,°C
